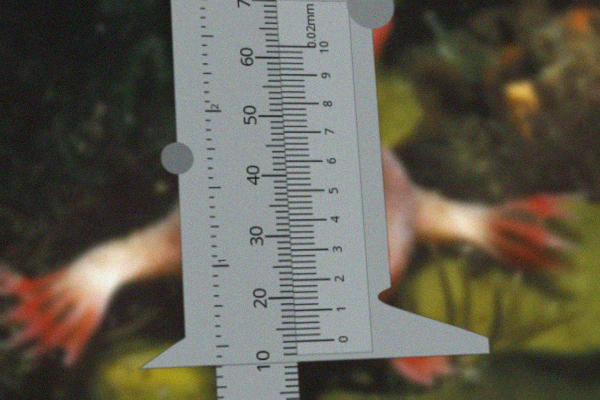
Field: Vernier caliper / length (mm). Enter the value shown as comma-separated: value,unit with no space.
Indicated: 13.0,mm
